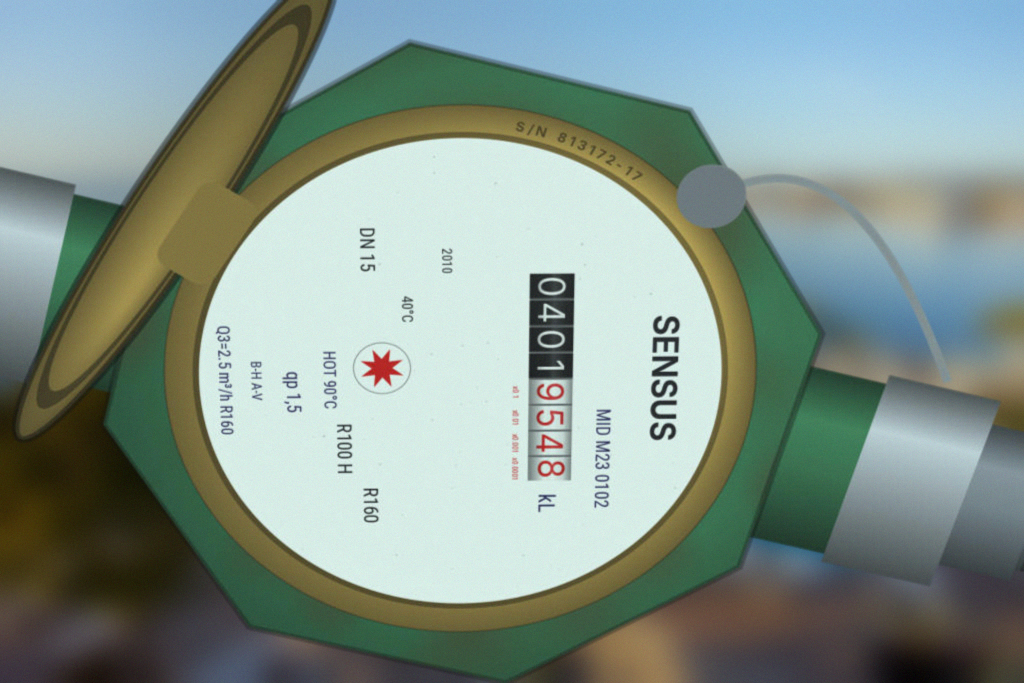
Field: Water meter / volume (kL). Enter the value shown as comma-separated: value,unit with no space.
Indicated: 401.9548,kL
